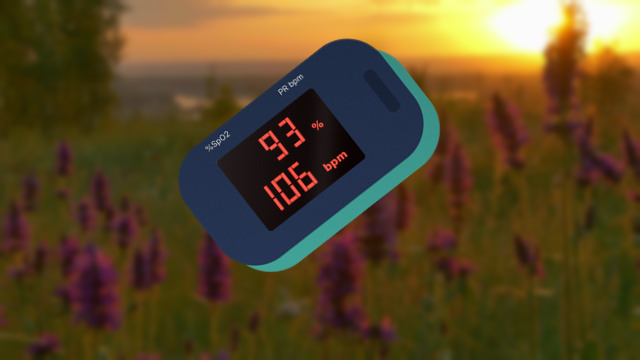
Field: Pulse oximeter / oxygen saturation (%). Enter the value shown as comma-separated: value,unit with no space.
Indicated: 93,%
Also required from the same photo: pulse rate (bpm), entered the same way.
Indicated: 106,bpm
